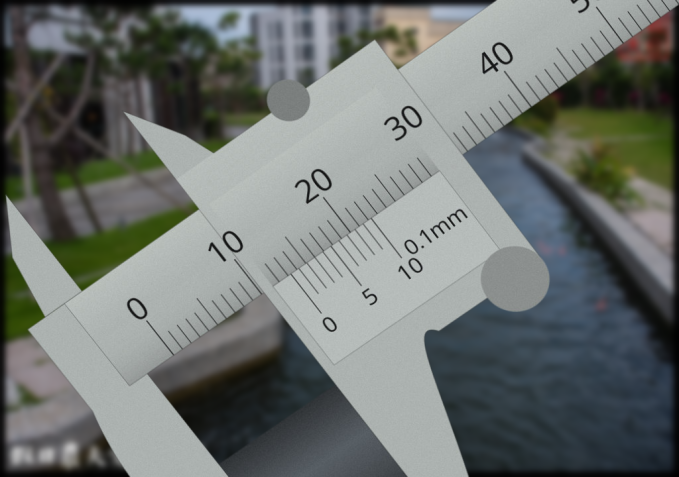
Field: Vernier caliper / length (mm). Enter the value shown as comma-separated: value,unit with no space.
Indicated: 13.3,mm
